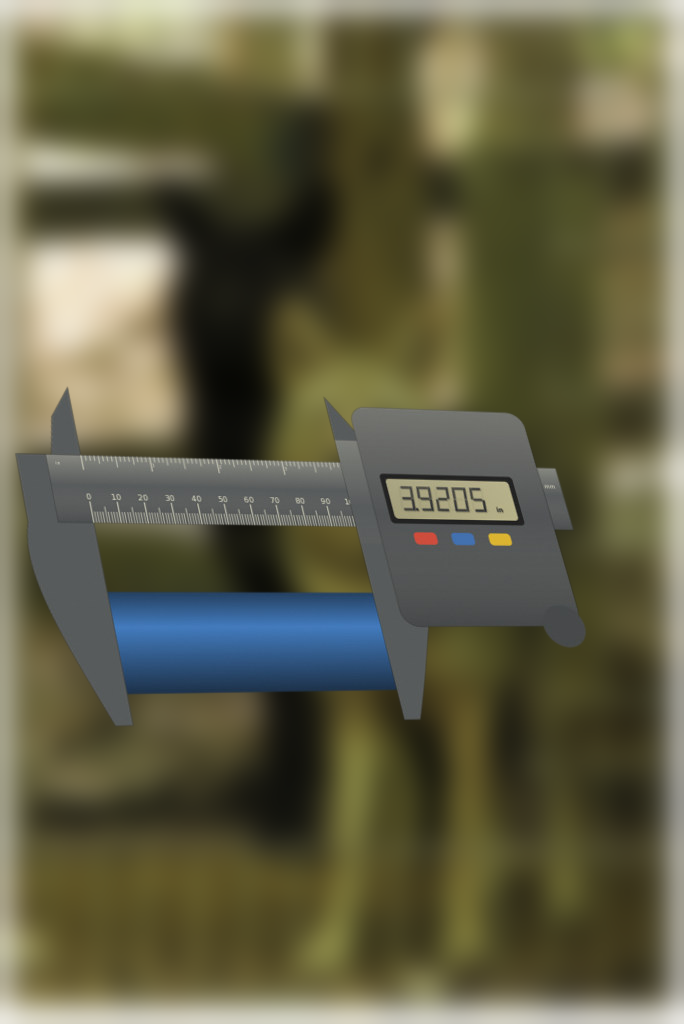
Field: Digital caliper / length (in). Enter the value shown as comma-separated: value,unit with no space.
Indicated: 3.9205,in
